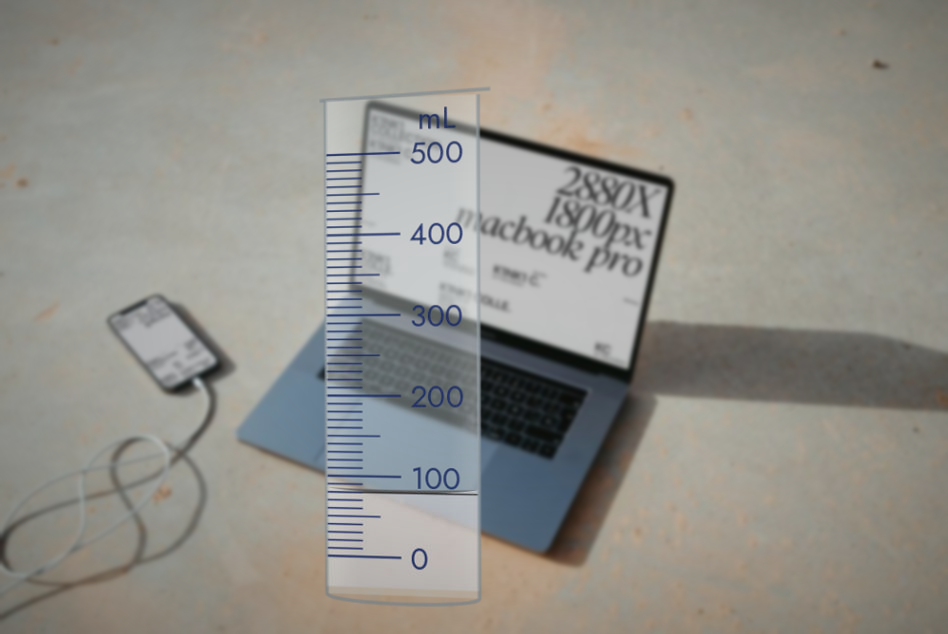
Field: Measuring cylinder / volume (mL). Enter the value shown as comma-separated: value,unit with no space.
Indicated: 80,mL
